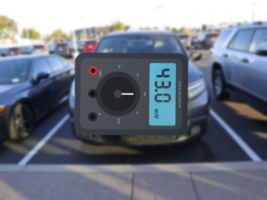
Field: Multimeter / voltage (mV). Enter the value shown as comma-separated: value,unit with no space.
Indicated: 43.0,mV
